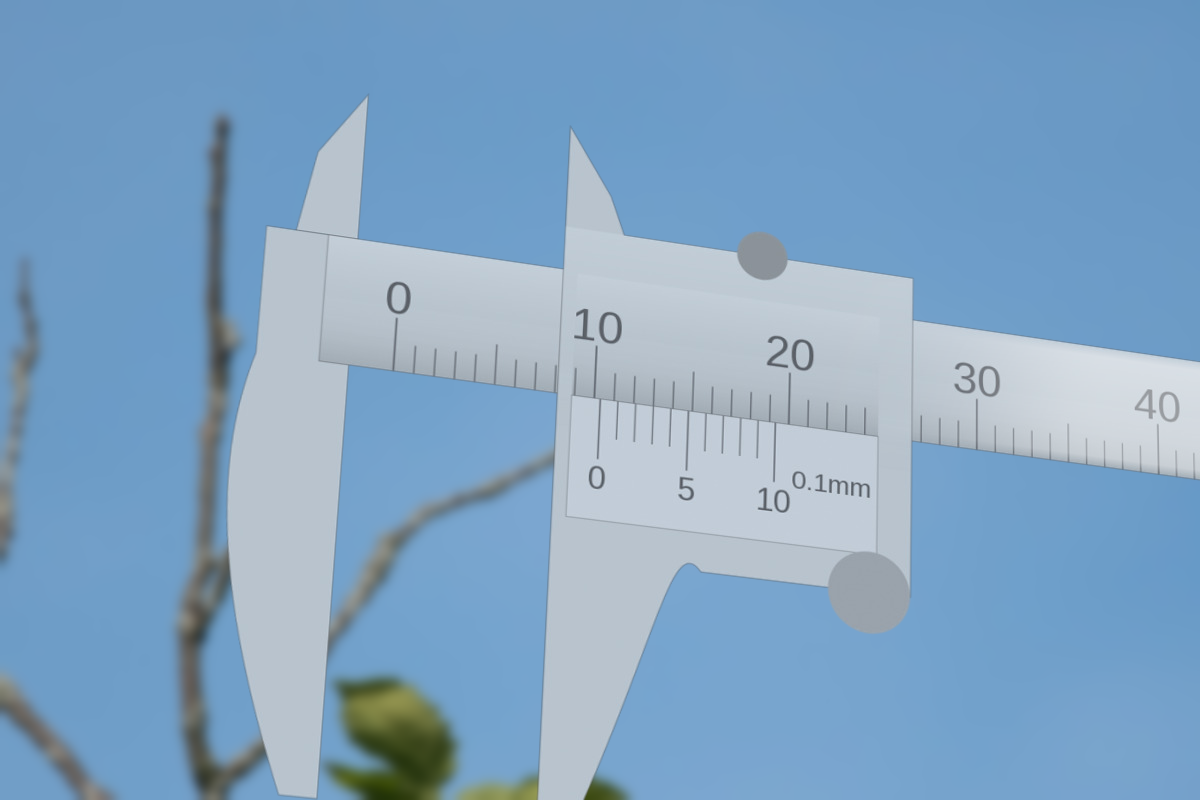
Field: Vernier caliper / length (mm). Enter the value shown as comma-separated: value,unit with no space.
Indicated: 10.3,mm
